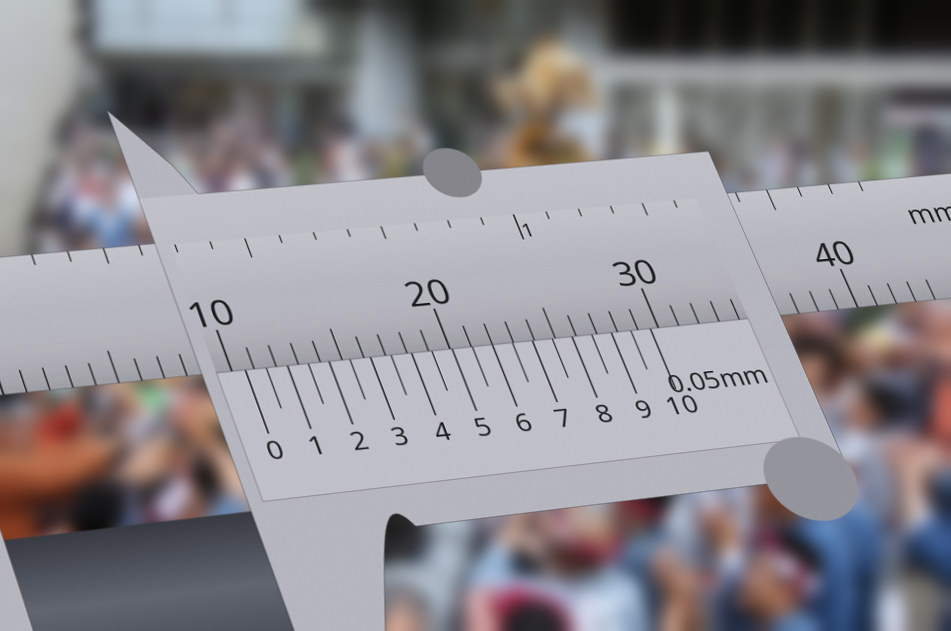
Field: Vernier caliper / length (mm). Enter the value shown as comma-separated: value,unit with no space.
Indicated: 10.6,mm
